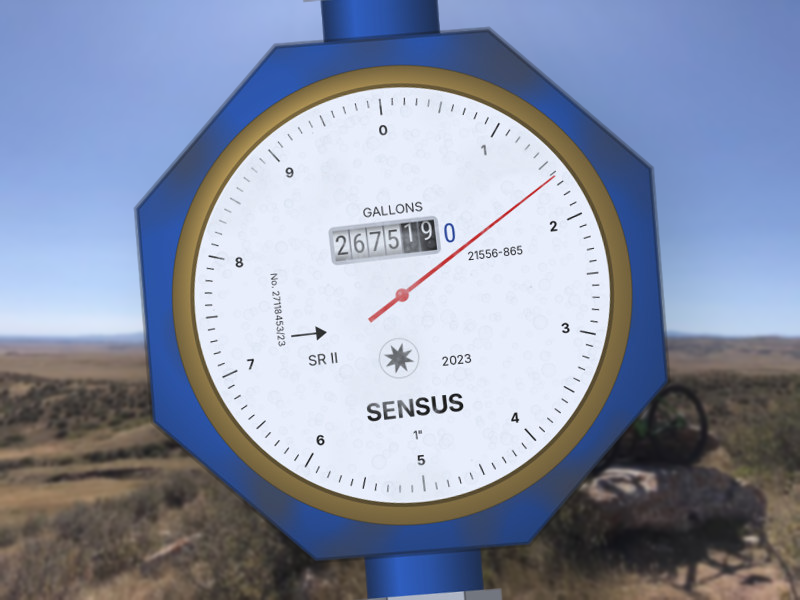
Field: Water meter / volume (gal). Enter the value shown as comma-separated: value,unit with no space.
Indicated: 2675191.6,gal
